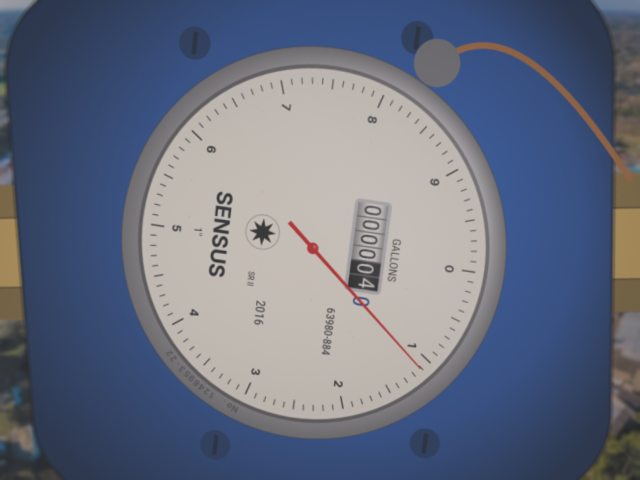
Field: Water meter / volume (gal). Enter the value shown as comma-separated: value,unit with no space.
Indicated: 41.1,gal
